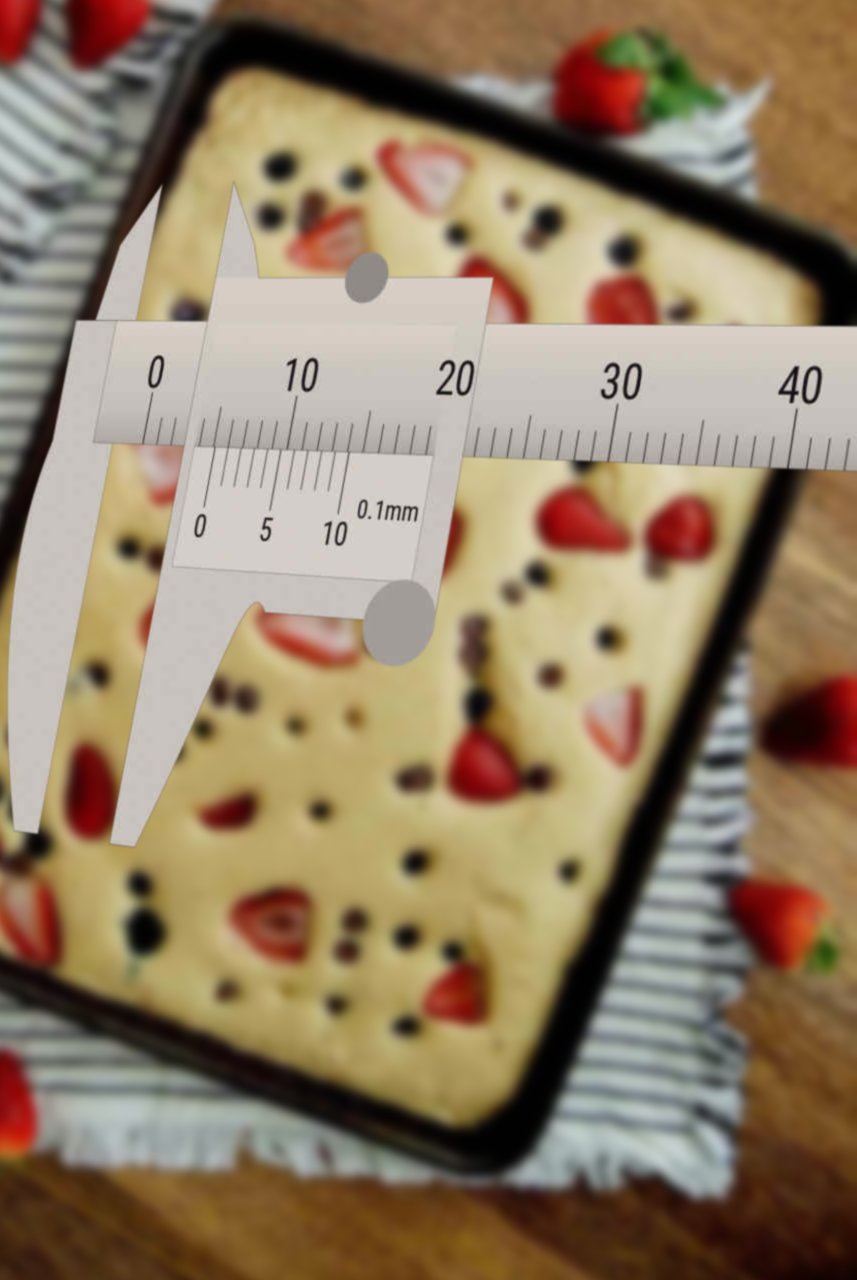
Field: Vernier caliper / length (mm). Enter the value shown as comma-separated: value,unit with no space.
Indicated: 5.1,mm
